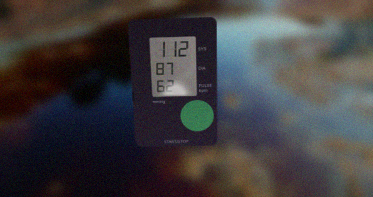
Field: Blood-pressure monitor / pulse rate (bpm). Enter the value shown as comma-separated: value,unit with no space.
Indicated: 62,bpm
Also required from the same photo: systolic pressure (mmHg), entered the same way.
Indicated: 112,mmHg
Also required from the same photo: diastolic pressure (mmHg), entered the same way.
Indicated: 87,mmHg
